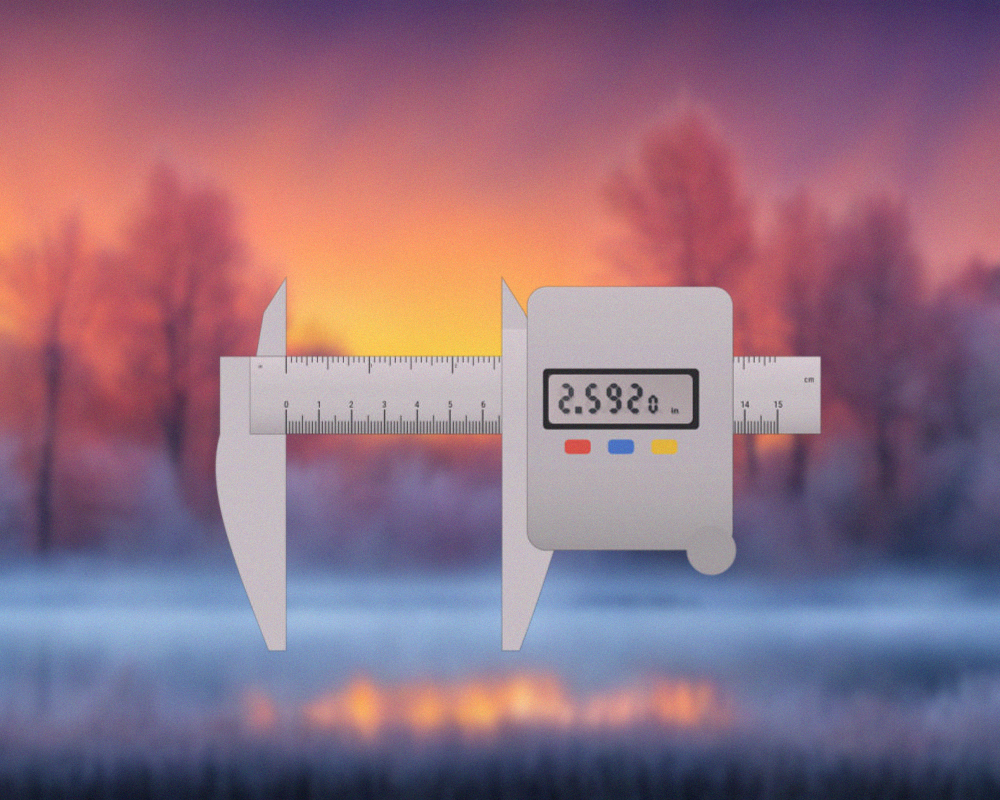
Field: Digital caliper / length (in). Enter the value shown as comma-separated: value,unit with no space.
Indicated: 2.5920,in
